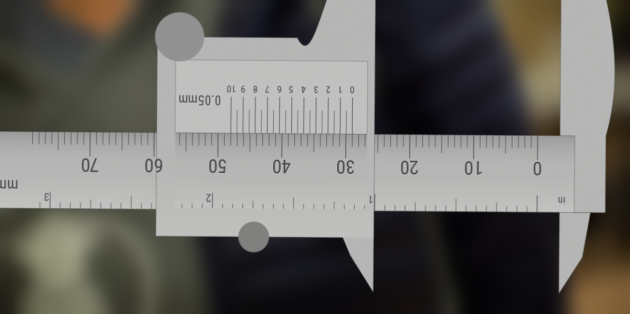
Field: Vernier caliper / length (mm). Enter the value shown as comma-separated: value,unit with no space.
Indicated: 29.0,mm
